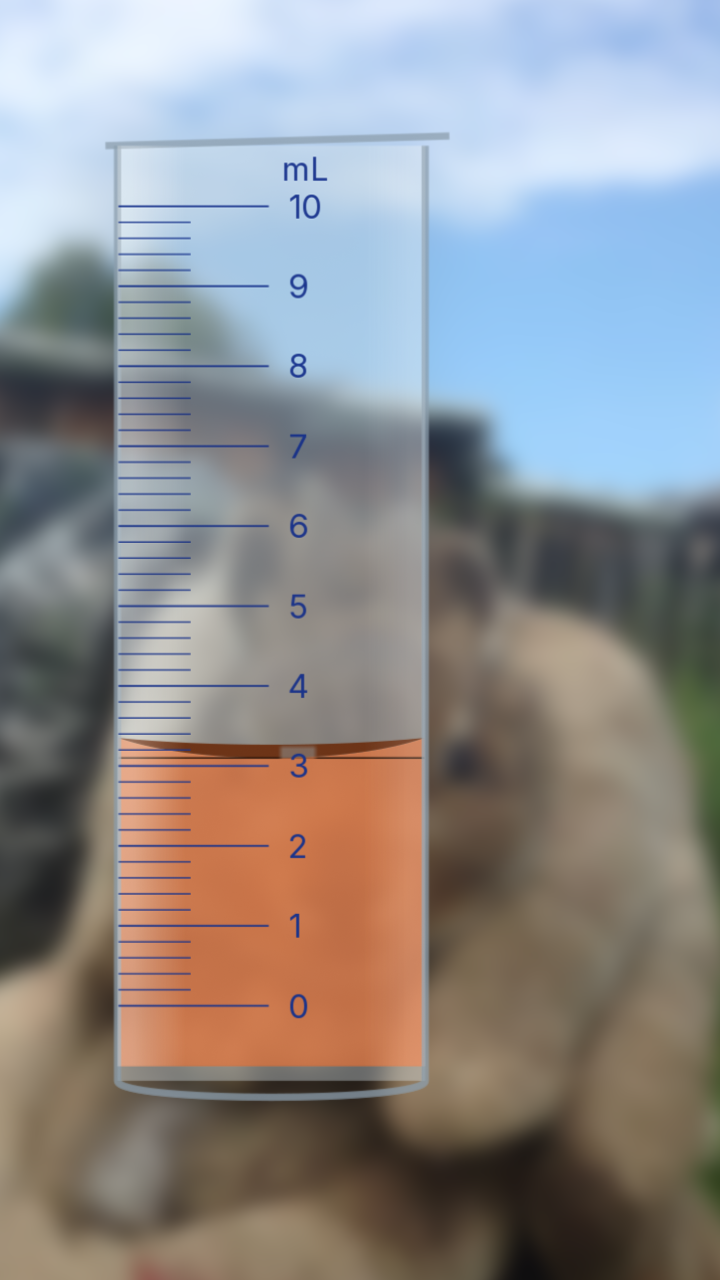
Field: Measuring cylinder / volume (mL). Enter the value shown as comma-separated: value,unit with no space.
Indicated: 3.1,mL
